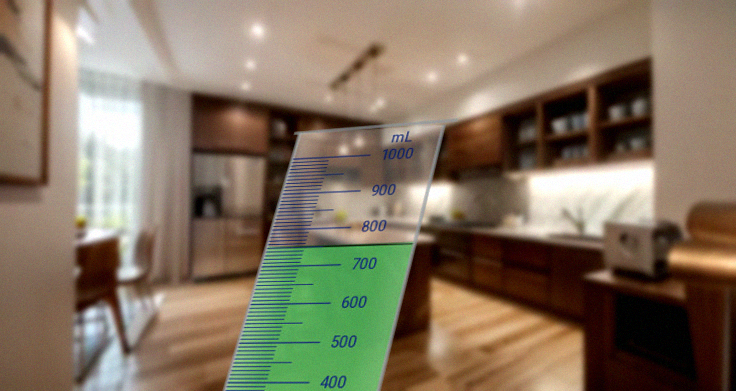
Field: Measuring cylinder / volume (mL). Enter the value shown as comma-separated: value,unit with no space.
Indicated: 750,mL
